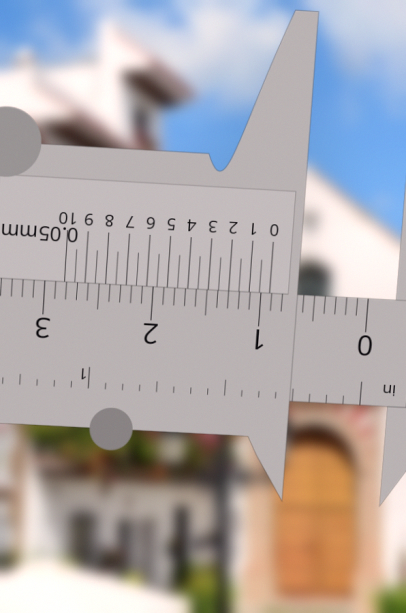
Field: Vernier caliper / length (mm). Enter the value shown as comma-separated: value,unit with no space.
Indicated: 9.2,mm
